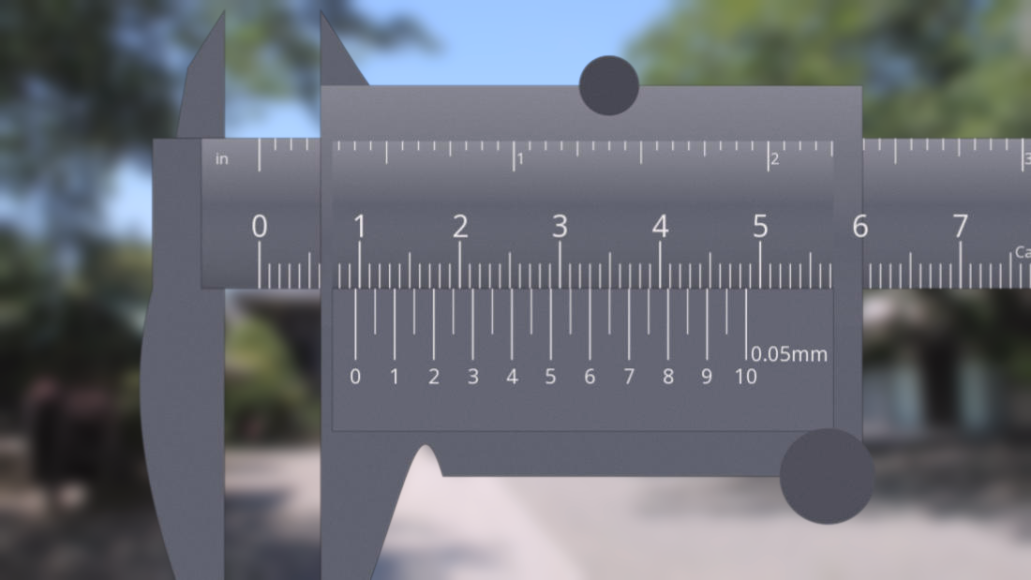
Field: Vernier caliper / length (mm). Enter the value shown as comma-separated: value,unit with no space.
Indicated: 9.6,mm
